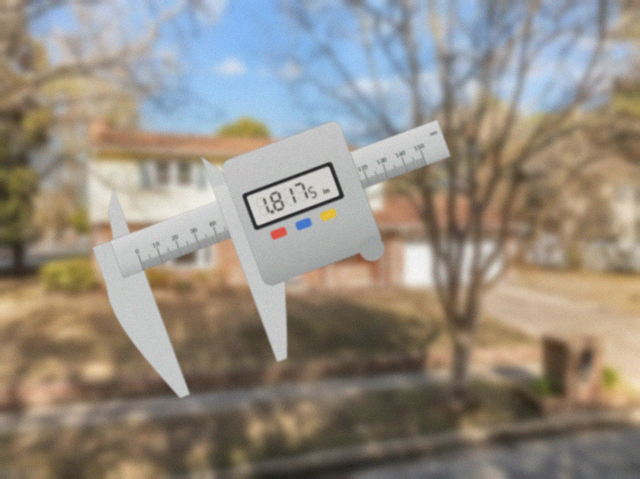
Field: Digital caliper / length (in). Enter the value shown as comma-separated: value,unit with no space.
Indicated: 1.8175,in
